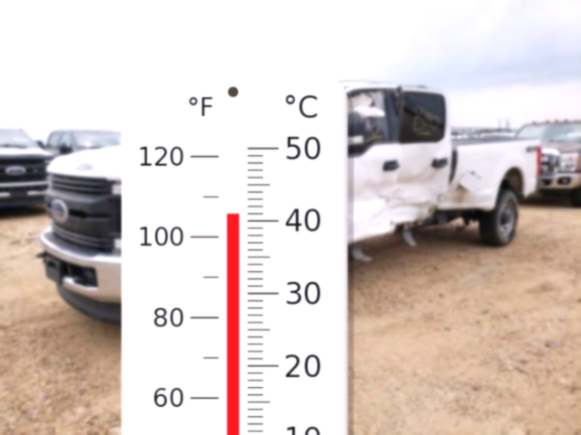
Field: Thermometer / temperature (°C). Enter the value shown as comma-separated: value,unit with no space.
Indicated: 41,°C
